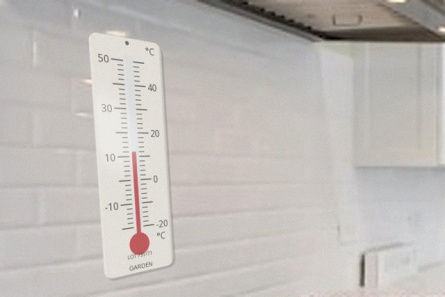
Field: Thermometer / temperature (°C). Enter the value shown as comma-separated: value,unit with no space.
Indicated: 12,°C
